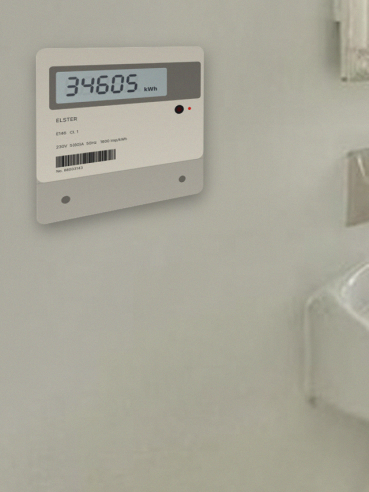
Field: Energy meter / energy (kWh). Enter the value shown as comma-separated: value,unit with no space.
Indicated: 34605,kWh
